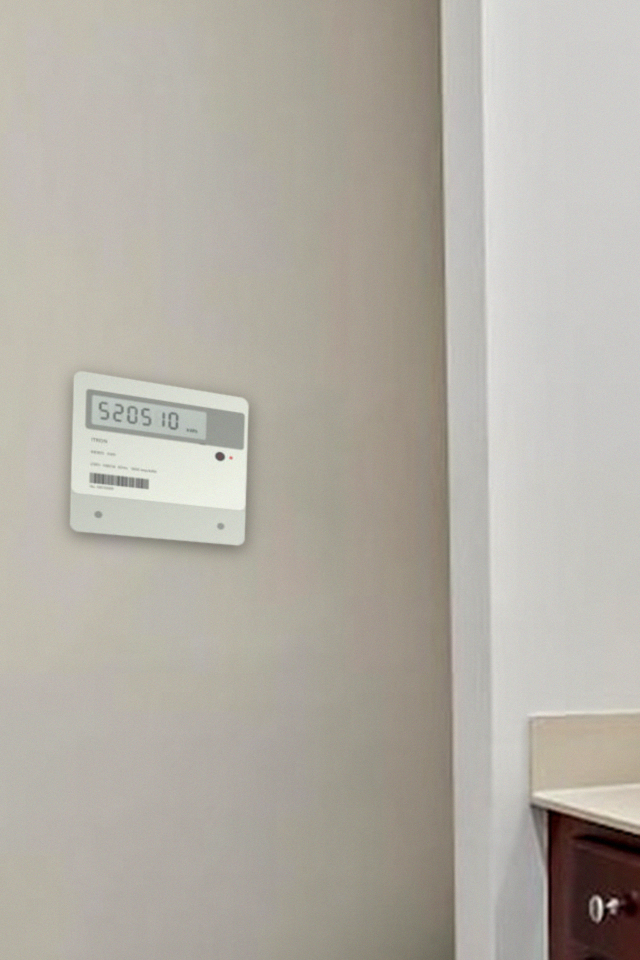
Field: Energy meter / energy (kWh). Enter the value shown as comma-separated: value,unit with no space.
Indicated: 520510,kWh
